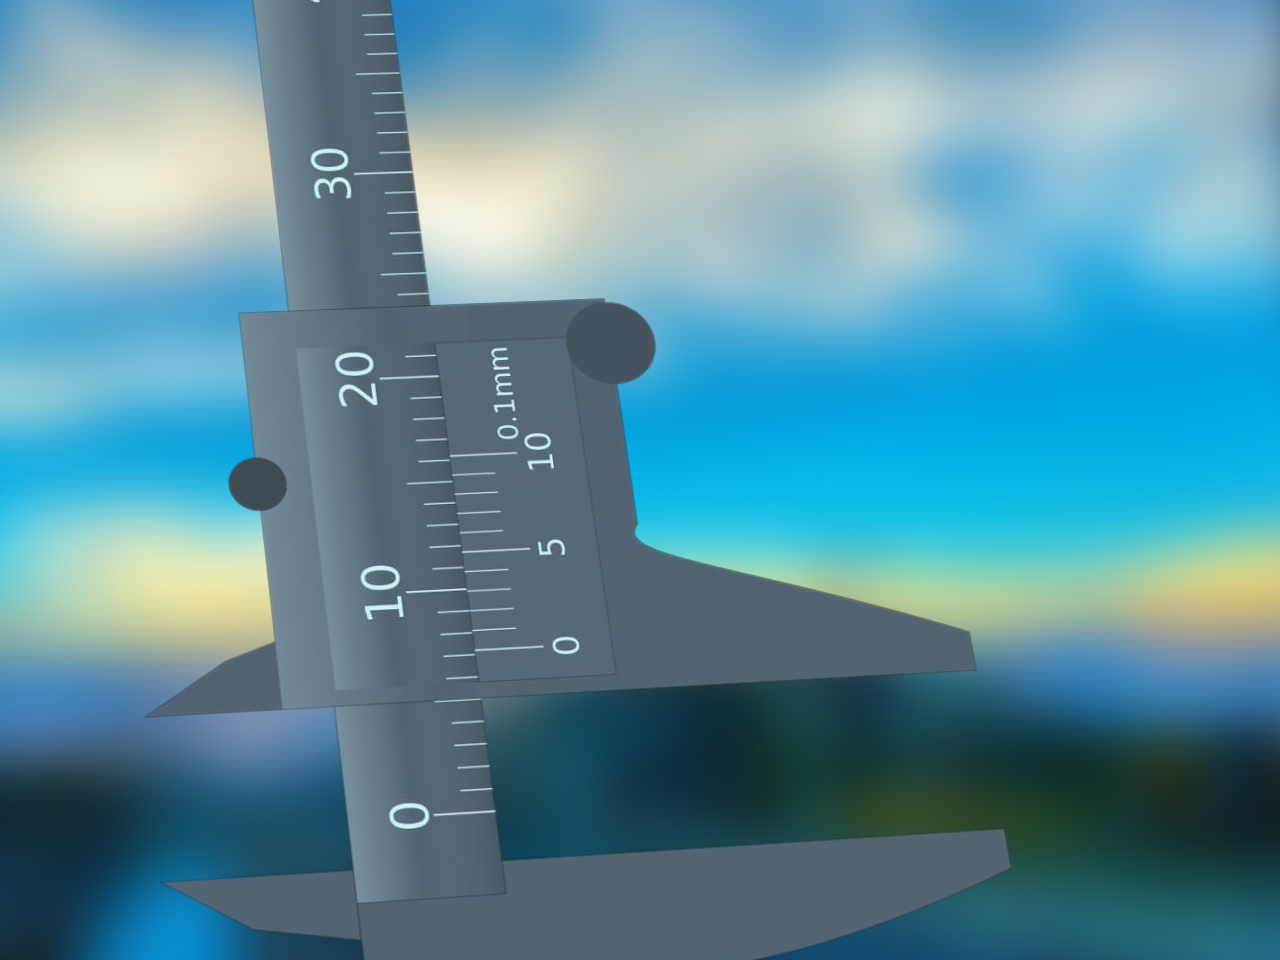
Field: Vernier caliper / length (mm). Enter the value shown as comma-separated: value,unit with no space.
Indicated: 7.2,mm
